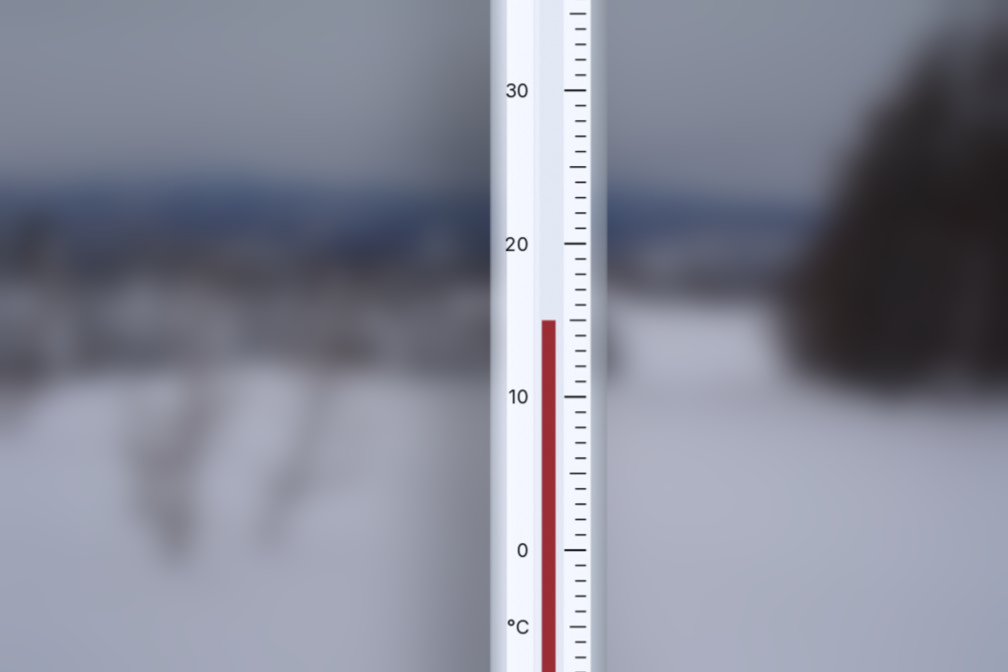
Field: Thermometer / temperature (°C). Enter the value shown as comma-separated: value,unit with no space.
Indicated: 15,°C
